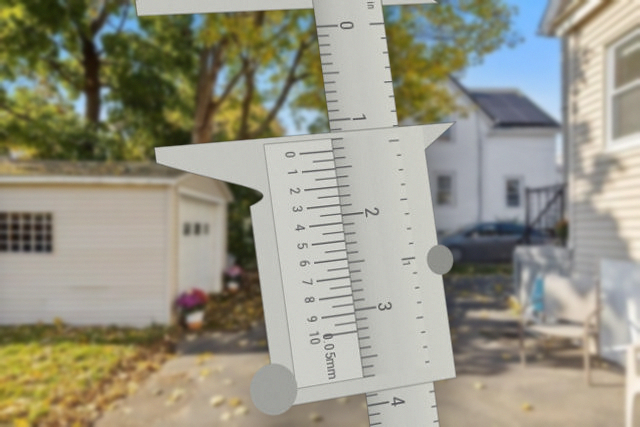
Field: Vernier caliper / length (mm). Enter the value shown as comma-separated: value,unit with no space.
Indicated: 13.2,mm
